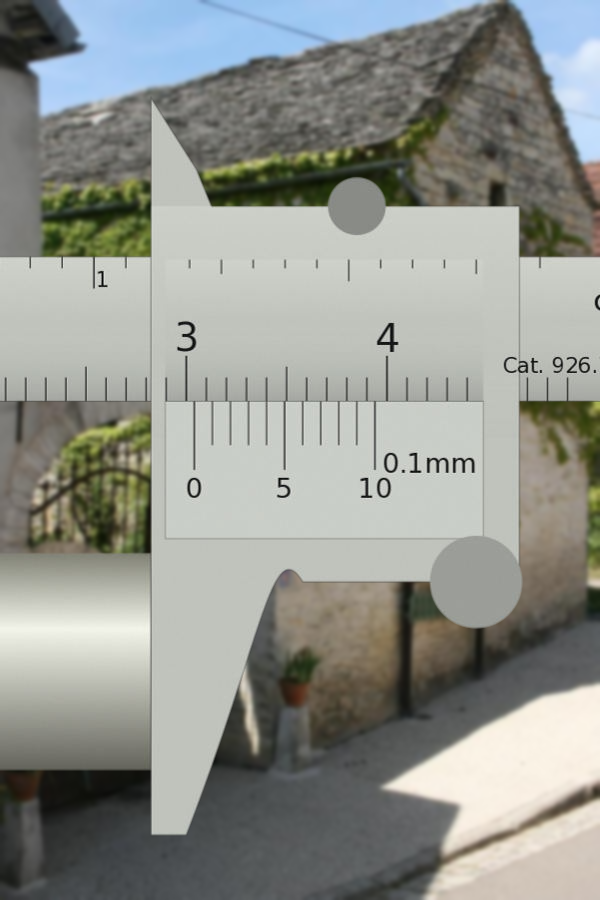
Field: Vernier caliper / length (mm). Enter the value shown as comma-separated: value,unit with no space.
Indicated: 30.4,mm
